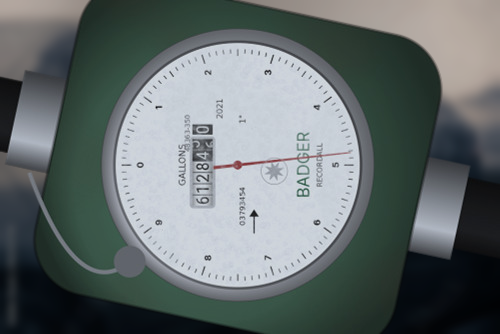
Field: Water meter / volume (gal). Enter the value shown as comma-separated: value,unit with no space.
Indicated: 6128454.8,gal
